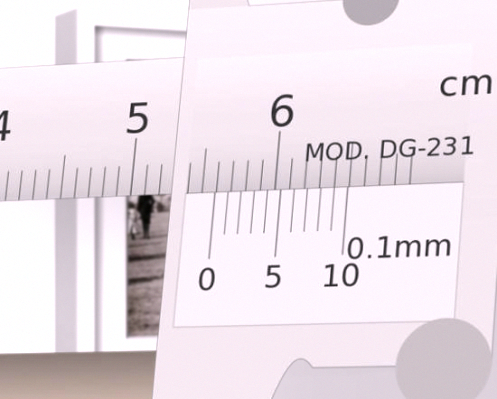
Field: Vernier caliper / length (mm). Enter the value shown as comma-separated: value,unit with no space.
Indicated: 55.9,mm
